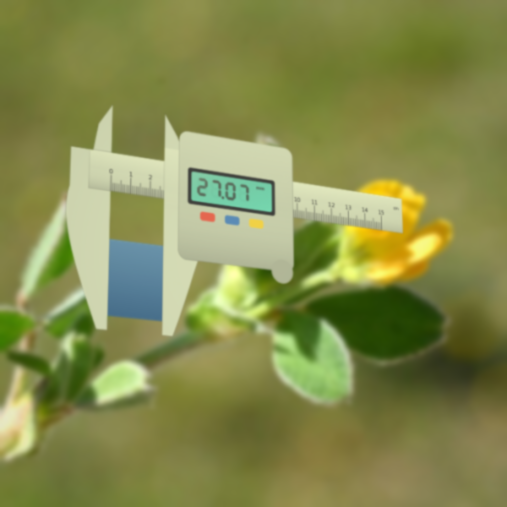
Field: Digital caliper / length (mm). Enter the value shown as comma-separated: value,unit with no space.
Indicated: 27.07,mm
